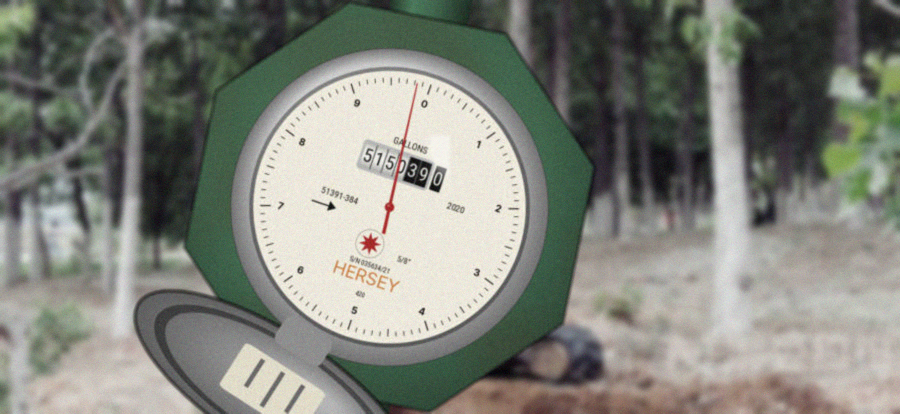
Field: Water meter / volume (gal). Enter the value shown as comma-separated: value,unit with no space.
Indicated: 5150389.8,gal
